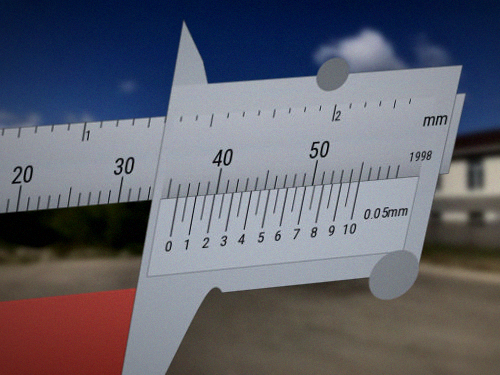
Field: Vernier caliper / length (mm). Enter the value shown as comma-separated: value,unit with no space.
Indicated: 36.0,mm
